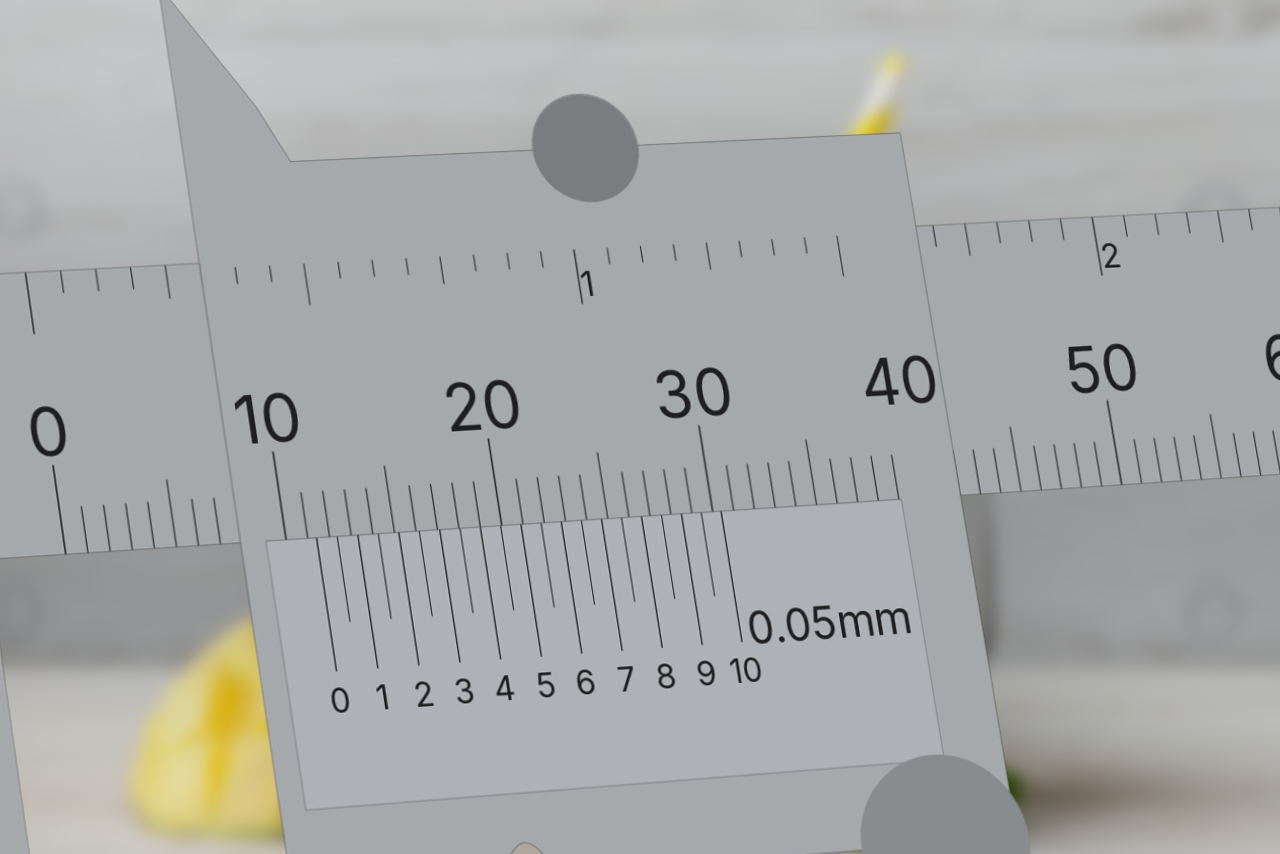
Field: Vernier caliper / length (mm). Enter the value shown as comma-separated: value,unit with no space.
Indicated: 11.4,mm
